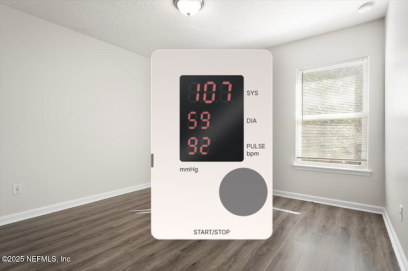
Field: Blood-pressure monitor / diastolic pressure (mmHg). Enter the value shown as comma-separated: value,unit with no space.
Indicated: 59,mmHg
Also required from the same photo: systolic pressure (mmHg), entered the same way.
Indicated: 107,mmHg
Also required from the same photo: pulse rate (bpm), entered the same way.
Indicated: 92,bpm
